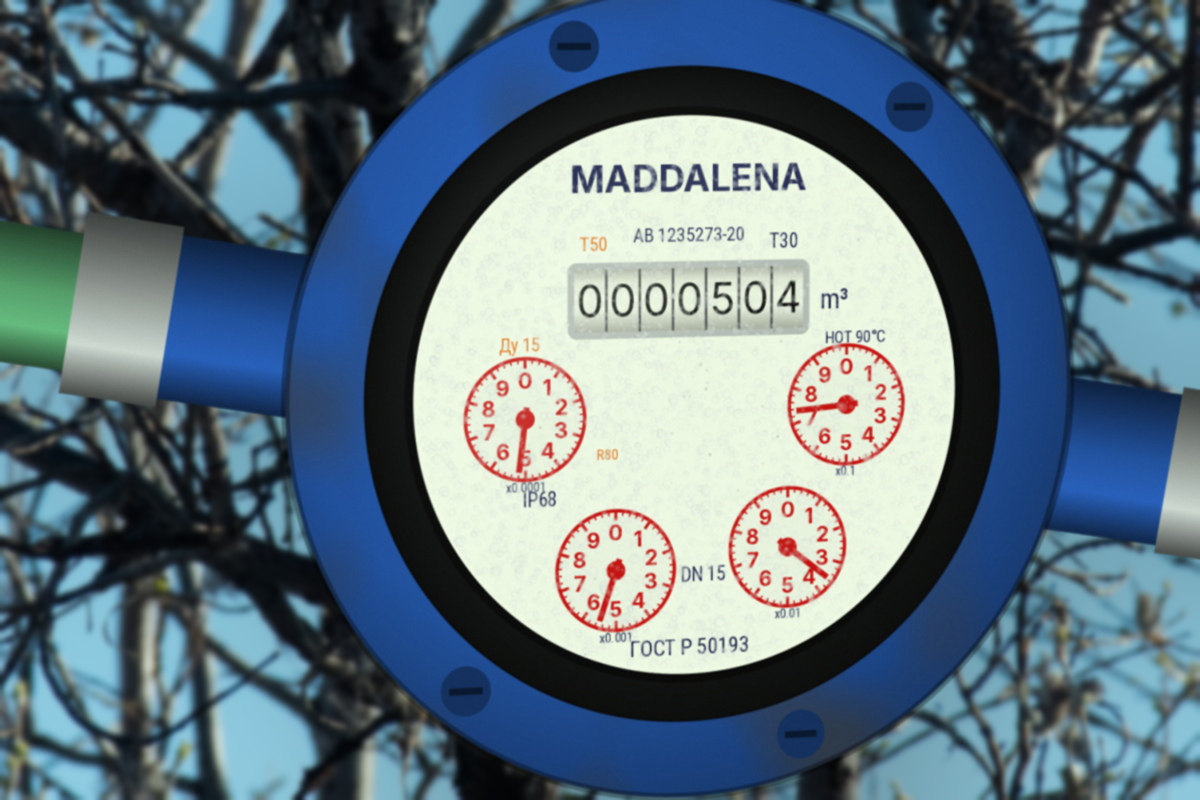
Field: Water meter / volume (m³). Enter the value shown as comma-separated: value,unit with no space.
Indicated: 504.7355,m³
